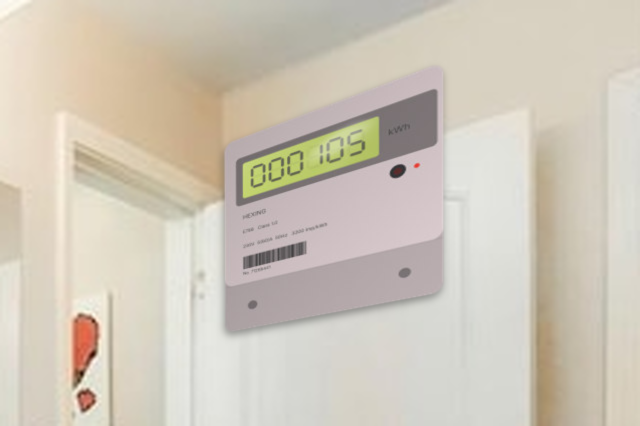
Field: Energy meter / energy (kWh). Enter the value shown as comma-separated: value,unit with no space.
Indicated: 105,kWh
